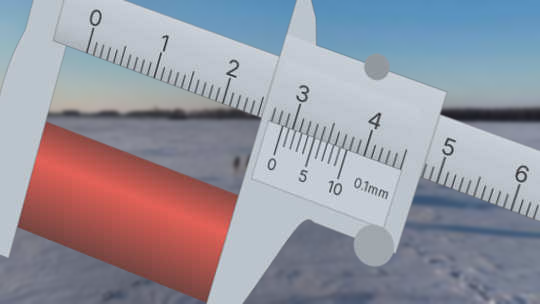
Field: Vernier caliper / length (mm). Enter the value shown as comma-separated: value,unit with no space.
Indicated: 28.6,mm
